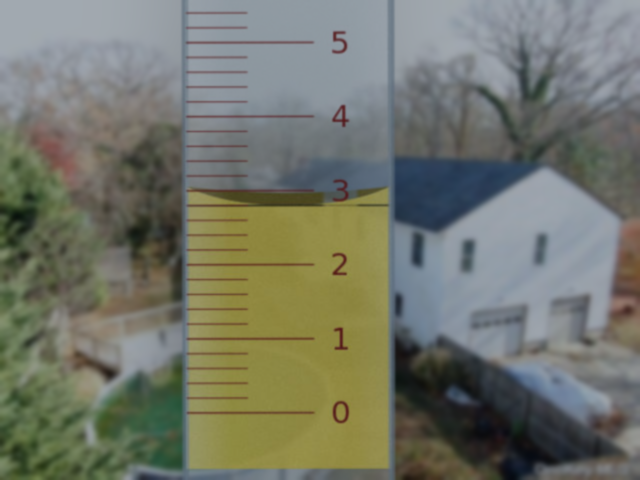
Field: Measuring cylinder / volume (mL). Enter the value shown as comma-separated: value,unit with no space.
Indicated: 2.8,mL
